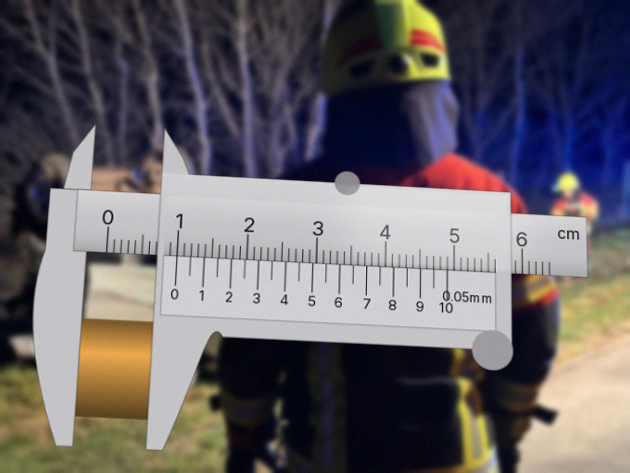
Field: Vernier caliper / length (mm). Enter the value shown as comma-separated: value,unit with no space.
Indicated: 10.0,mm
